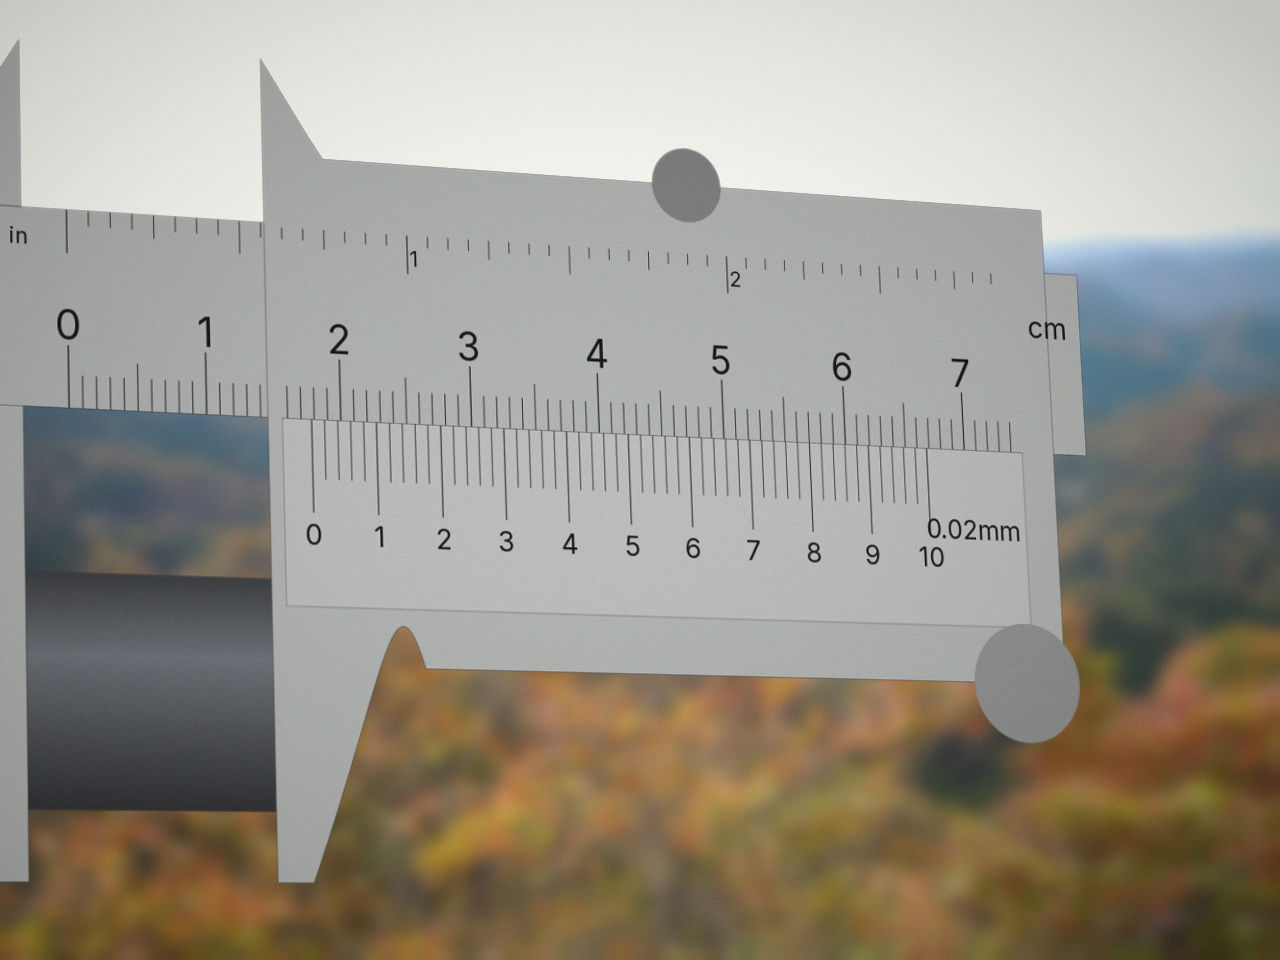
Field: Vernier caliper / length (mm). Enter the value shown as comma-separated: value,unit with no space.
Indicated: 17.8,mm
